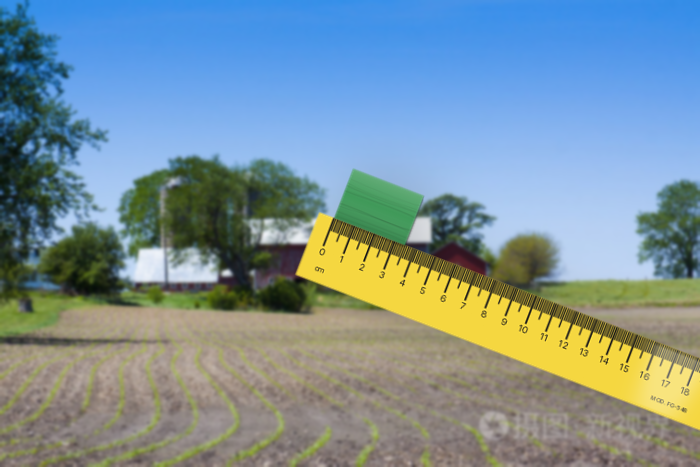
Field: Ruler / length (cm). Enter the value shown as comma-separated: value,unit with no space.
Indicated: 3.5,cm
